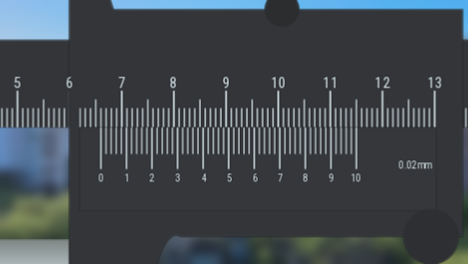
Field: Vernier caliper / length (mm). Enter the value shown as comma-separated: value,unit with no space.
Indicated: 66.0,mm
